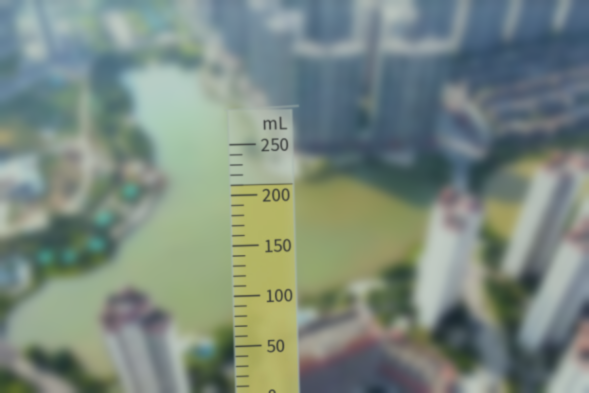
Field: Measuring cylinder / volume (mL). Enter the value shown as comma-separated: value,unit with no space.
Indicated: 210,mL
